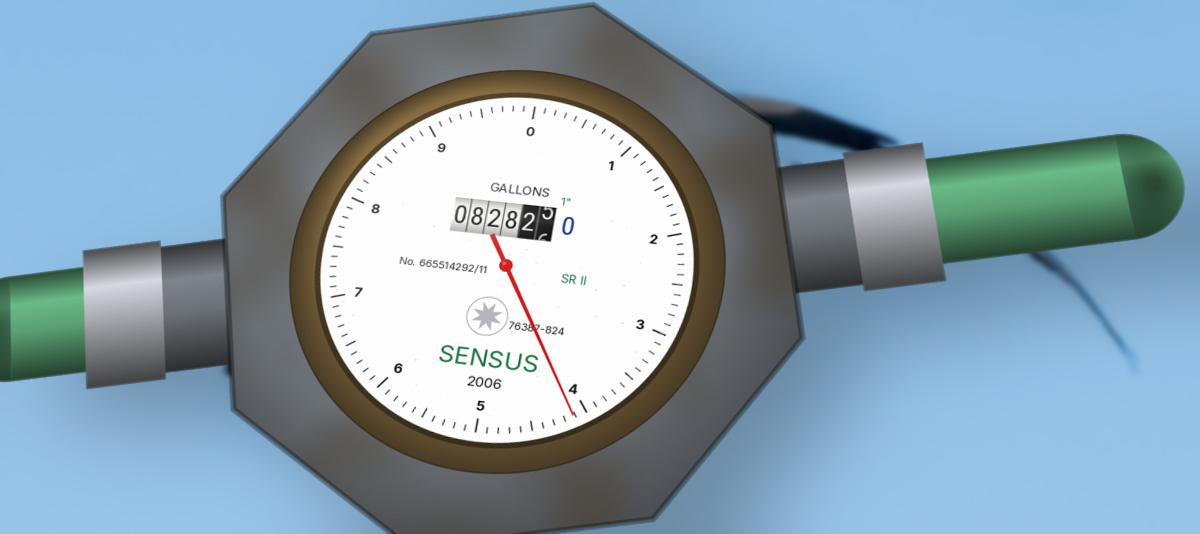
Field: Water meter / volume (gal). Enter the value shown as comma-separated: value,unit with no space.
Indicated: 828254.1,gal
